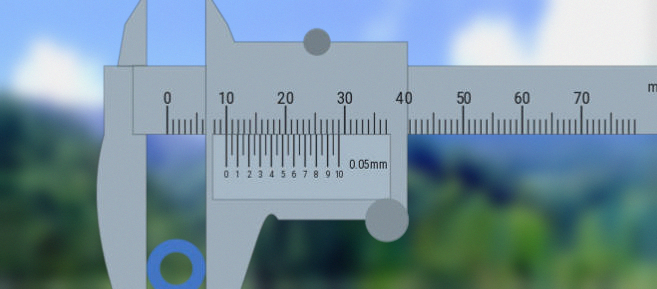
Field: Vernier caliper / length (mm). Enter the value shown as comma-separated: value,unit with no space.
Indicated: 10.0,mm
